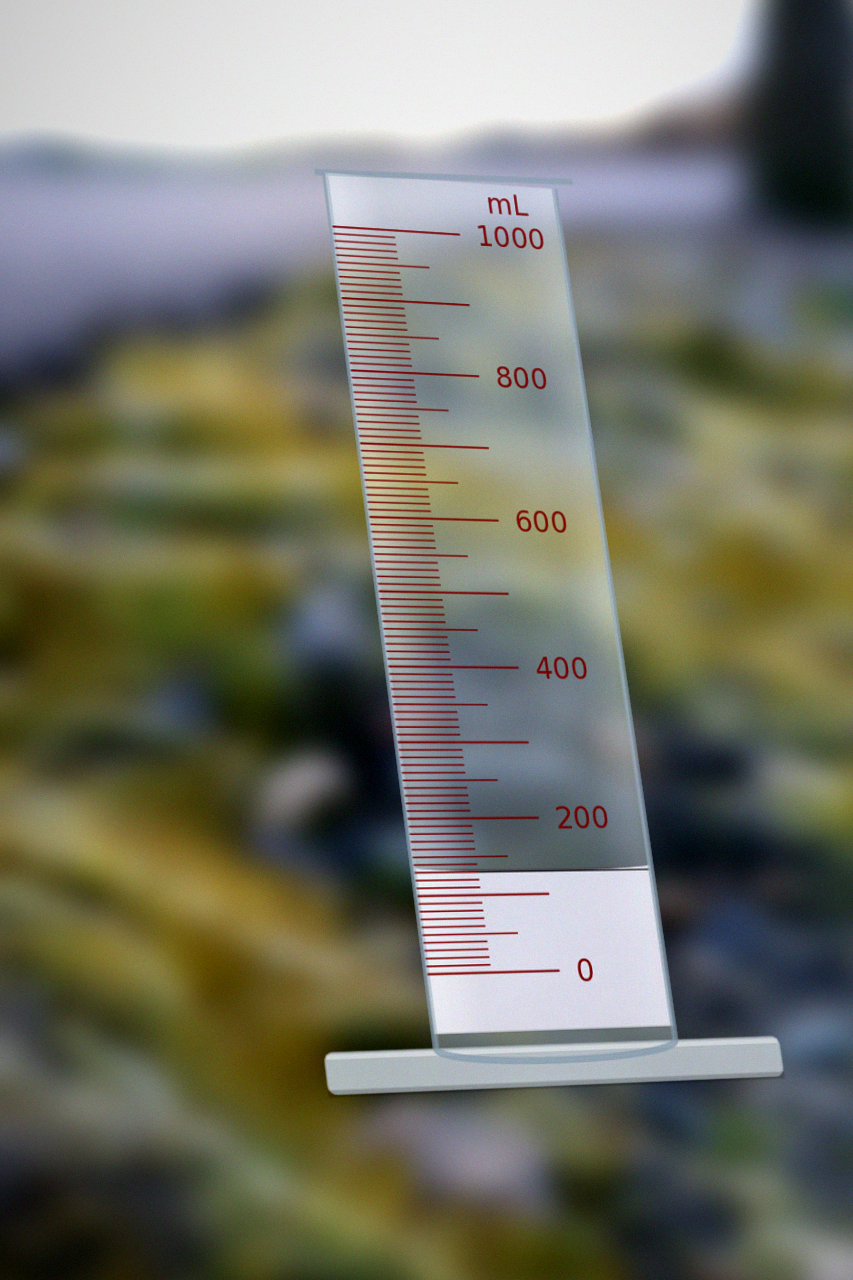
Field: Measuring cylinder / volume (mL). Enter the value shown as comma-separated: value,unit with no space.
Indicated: 130,mL
